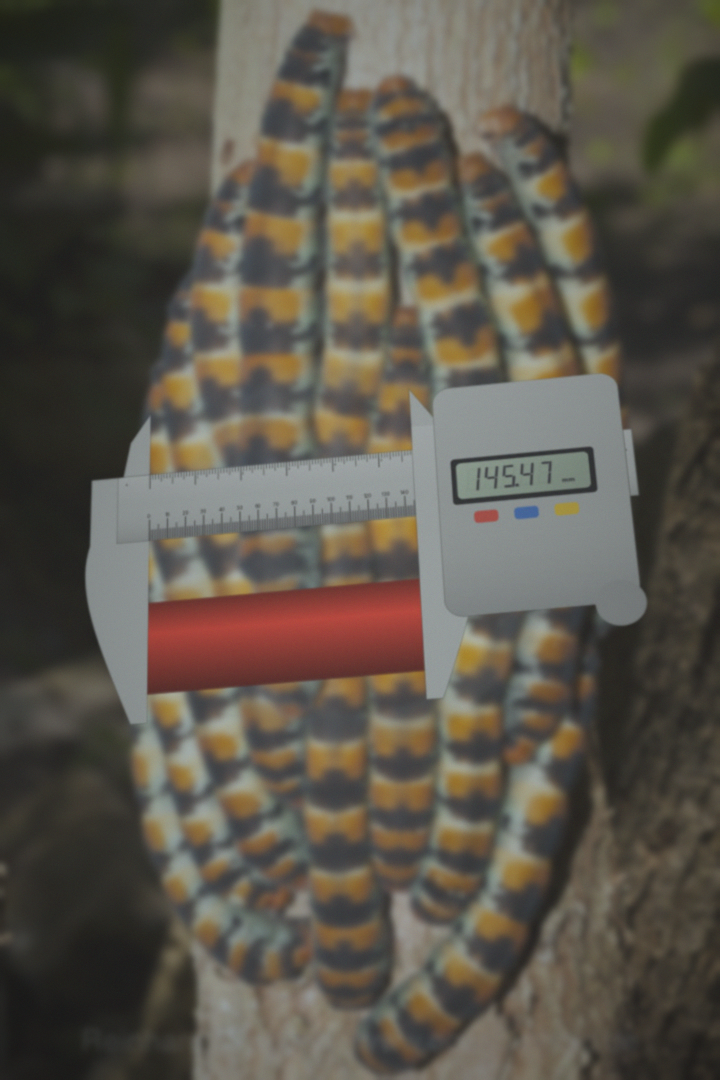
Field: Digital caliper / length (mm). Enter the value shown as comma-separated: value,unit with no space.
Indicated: 145.47,mm
